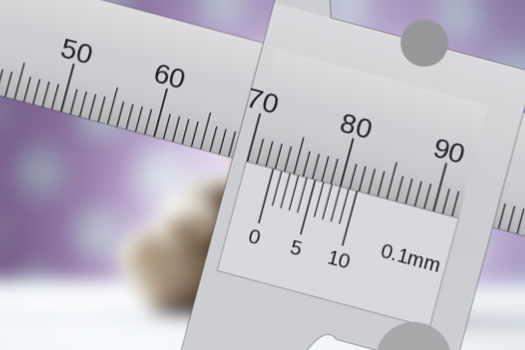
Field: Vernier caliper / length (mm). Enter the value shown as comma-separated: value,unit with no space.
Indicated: 72.8,mm
